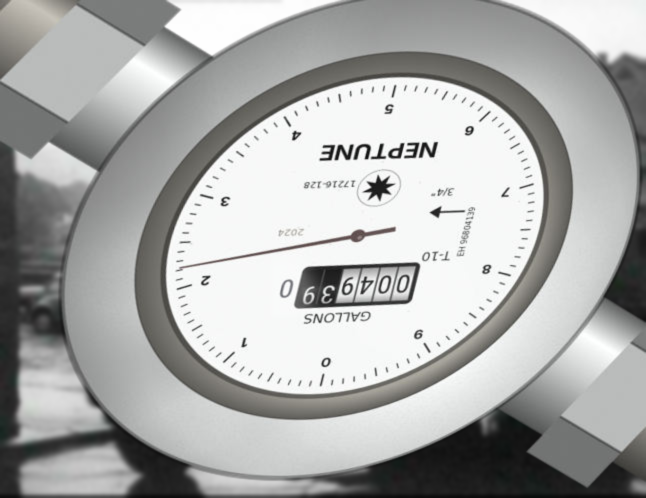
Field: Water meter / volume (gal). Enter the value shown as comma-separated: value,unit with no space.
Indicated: 49392.2,gal
